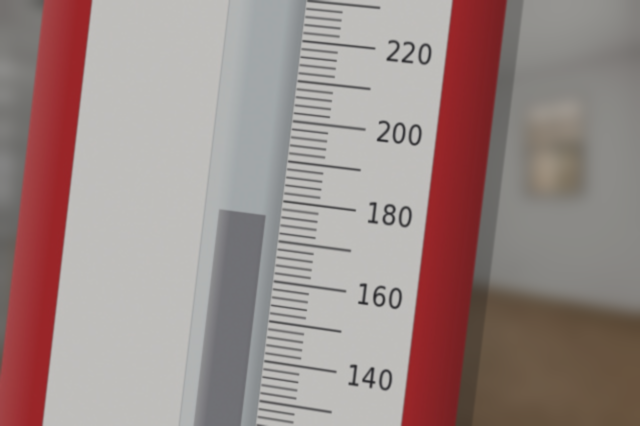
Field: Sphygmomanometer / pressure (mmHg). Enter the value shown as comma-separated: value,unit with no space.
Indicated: 176,mmHg
